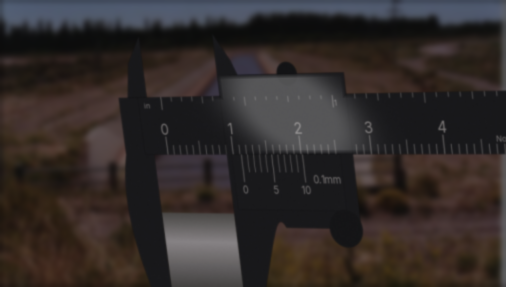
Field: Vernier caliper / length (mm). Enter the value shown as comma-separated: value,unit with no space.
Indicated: 11.2,mm
